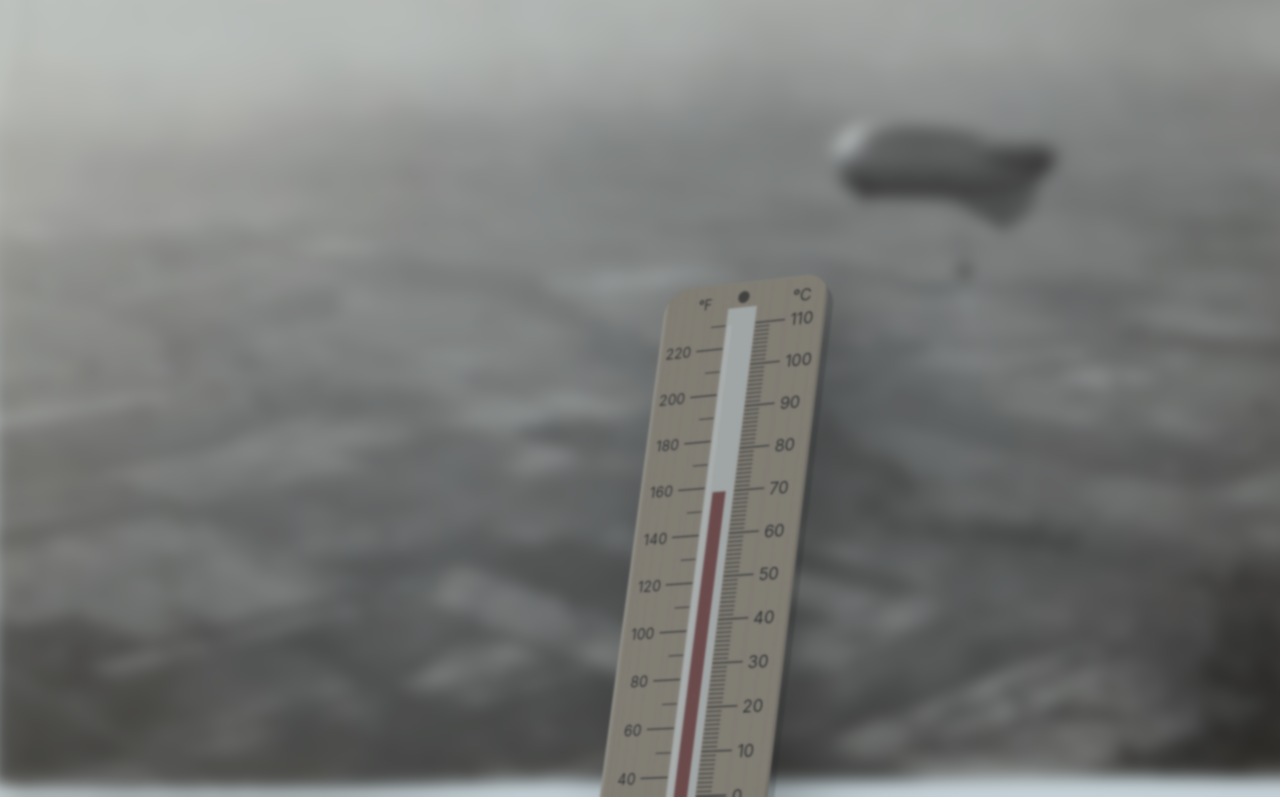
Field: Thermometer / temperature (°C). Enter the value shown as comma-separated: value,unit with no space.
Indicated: 70,°C
